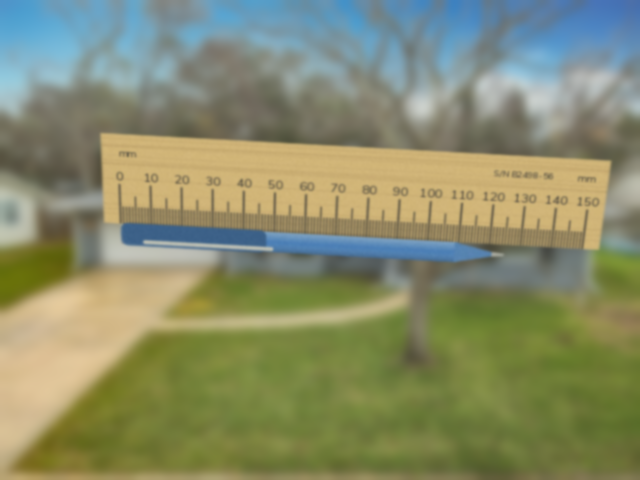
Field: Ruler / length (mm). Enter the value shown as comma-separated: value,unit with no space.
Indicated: 125,mm
